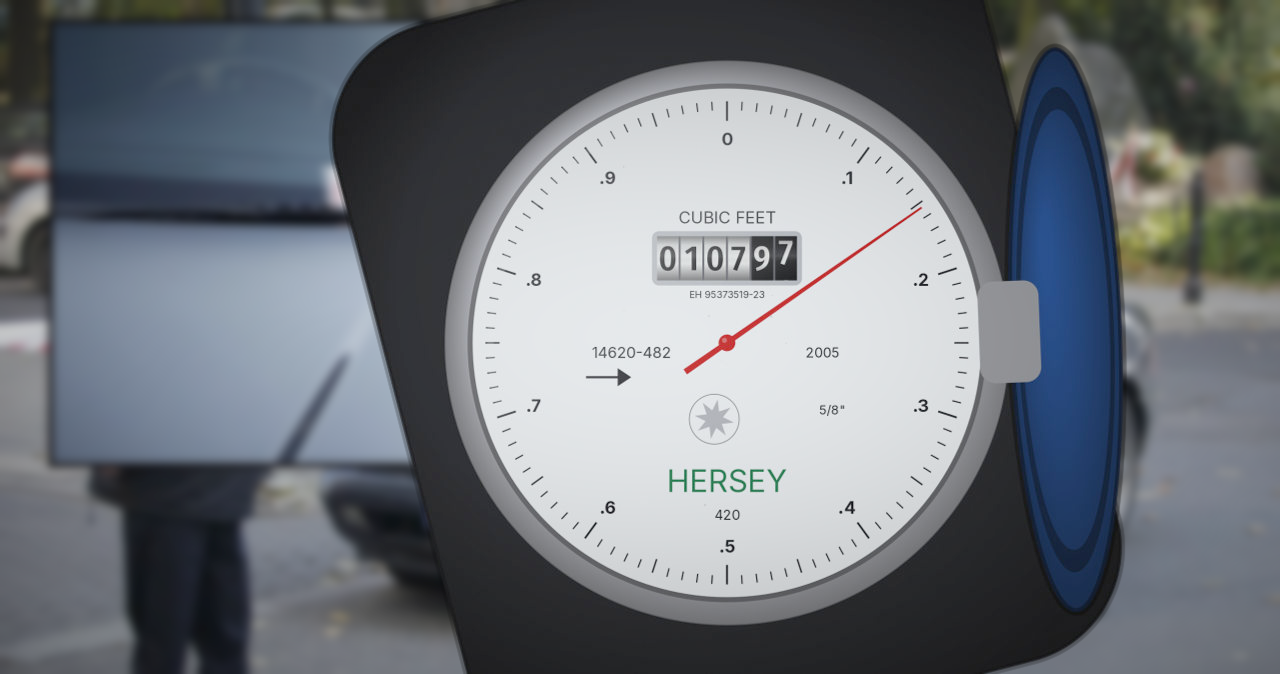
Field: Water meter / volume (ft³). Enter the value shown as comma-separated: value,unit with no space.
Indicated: 10797.15,ft³
